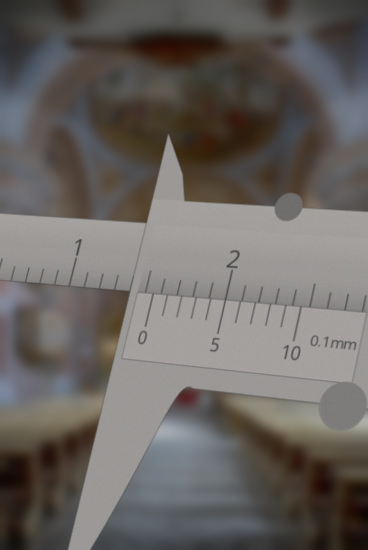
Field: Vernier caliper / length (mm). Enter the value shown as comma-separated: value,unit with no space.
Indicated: 15.5,mm
